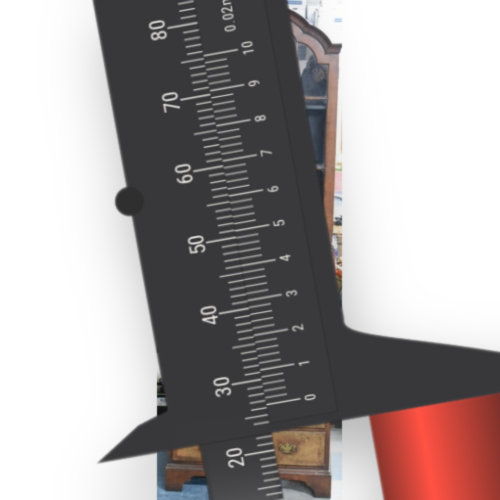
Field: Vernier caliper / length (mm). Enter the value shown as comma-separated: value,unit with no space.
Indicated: 26.4,mm
